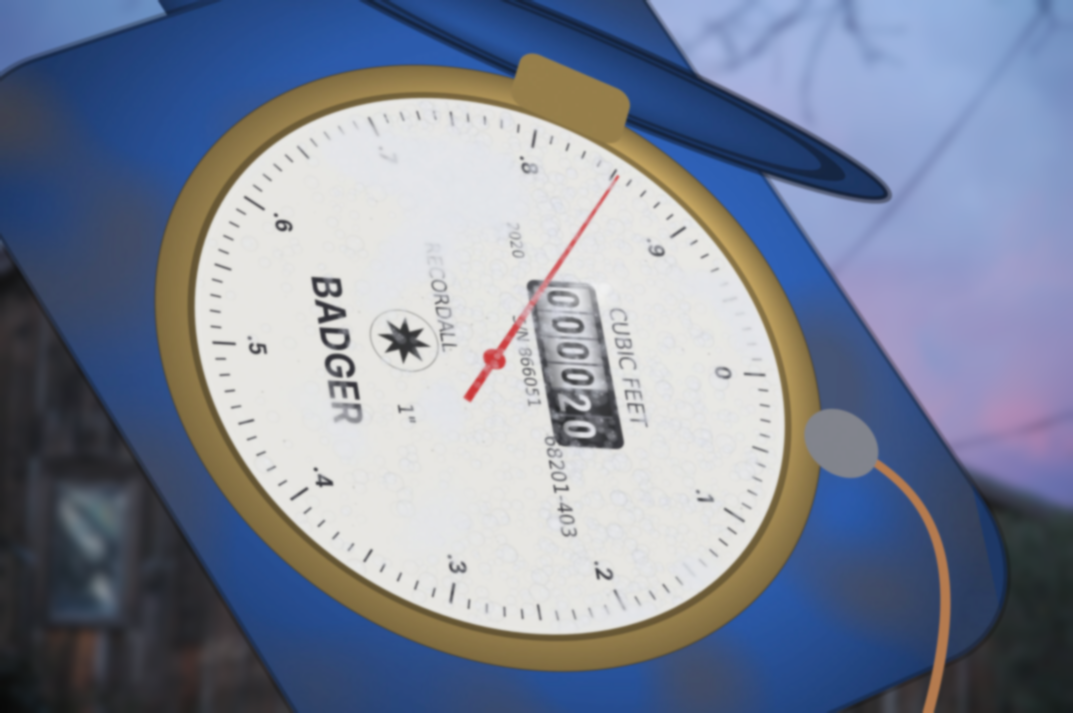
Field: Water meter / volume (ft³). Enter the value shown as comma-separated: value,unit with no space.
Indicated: 19.85,ft³
